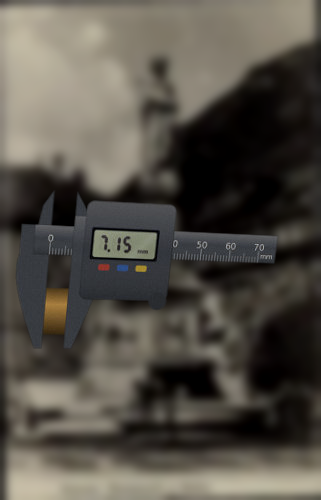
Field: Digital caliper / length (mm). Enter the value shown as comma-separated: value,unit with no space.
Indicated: 7.15,mm
